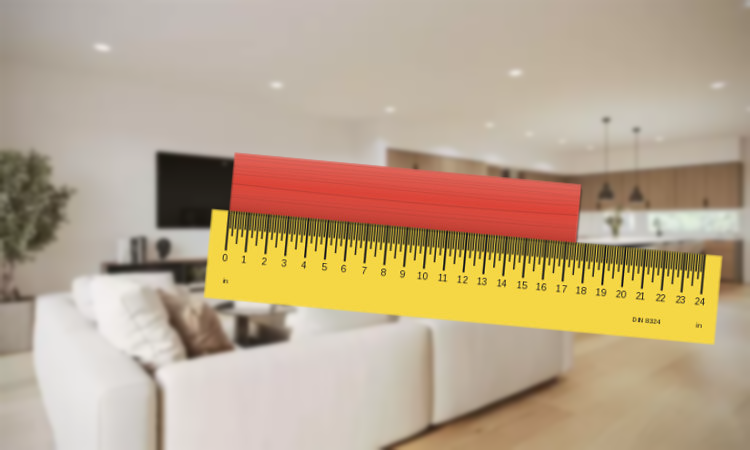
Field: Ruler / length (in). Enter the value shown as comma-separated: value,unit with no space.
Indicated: 17.5,in
